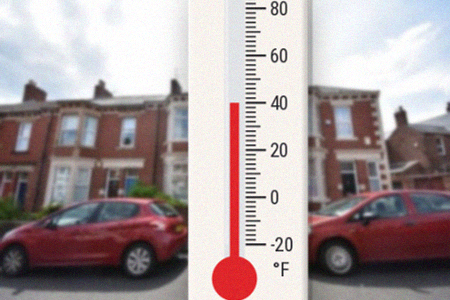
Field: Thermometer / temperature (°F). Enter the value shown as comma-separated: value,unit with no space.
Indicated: 40,°F
